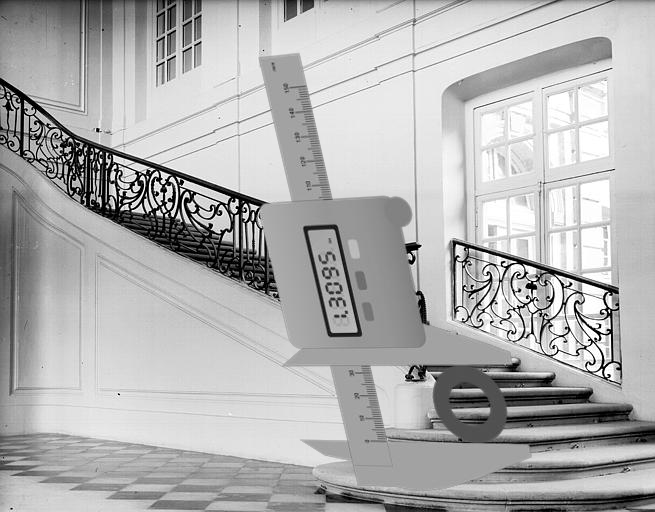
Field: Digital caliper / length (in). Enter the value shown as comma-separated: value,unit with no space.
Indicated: 1.3095,in
